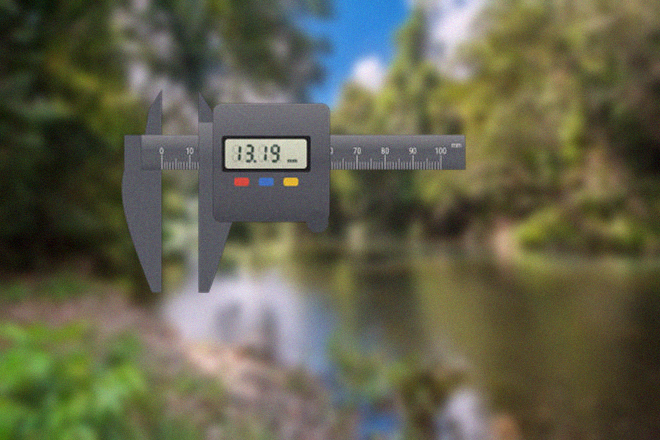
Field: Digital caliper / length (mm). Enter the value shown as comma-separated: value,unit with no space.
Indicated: 13.19,mm
